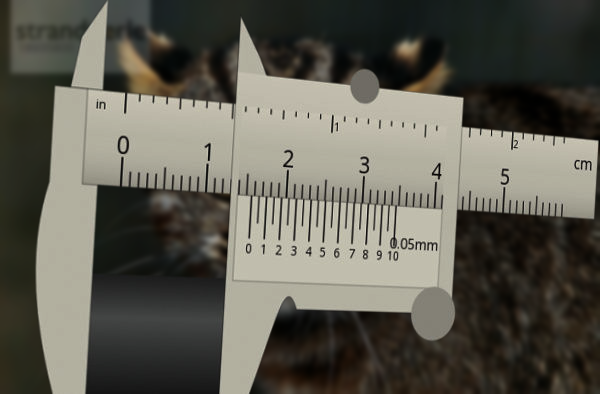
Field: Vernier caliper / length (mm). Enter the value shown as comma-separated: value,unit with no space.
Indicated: 15.6,mm
